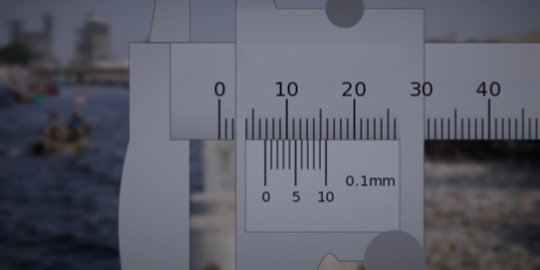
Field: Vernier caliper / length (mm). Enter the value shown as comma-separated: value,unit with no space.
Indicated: 6.8,mm
